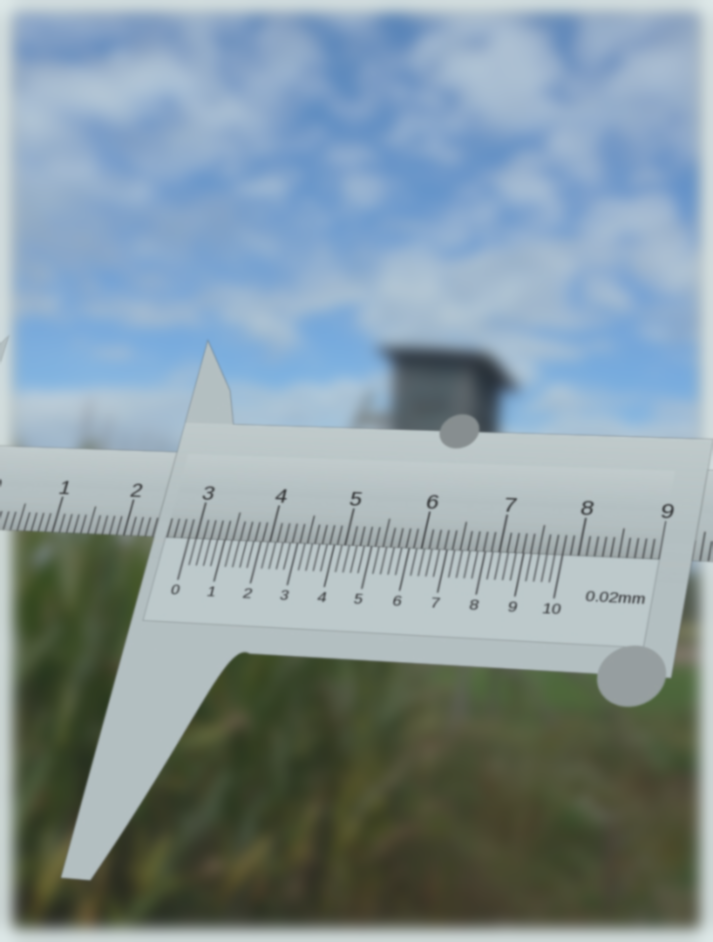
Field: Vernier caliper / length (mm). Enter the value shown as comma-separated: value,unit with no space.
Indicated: 29.0,mm
